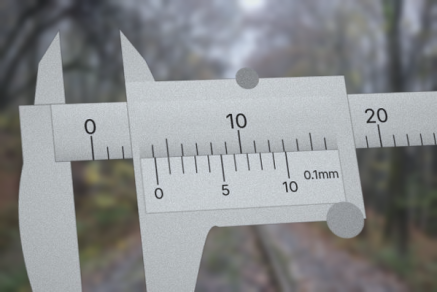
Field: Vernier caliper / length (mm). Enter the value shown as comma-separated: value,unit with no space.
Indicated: 4.1,mm
